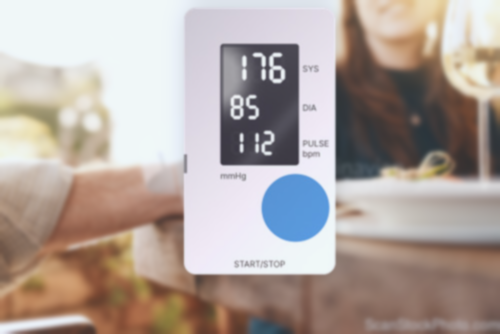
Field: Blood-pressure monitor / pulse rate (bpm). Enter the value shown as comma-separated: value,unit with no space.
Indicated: 112,bpm
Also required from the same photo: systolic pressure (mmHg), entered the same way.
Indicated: 176,mmHg
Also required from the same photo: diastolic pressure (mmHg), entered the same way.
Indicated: 85,mmHg
